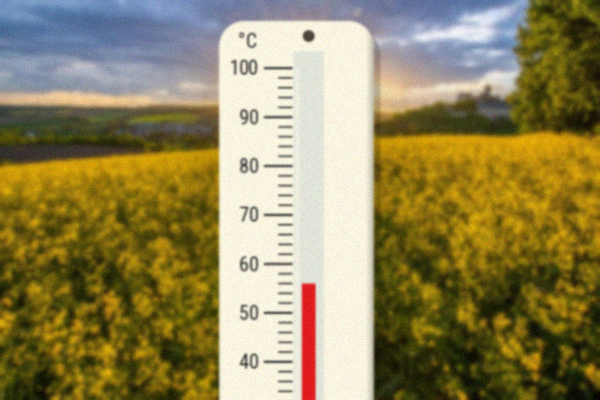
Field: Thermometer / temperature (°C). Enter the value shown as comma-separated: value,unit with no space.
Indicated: 56,°C
